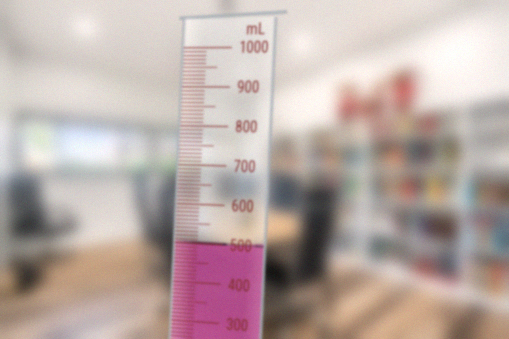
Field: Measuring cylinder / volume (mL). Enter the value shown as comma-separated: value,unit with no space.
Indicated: 500,mL
